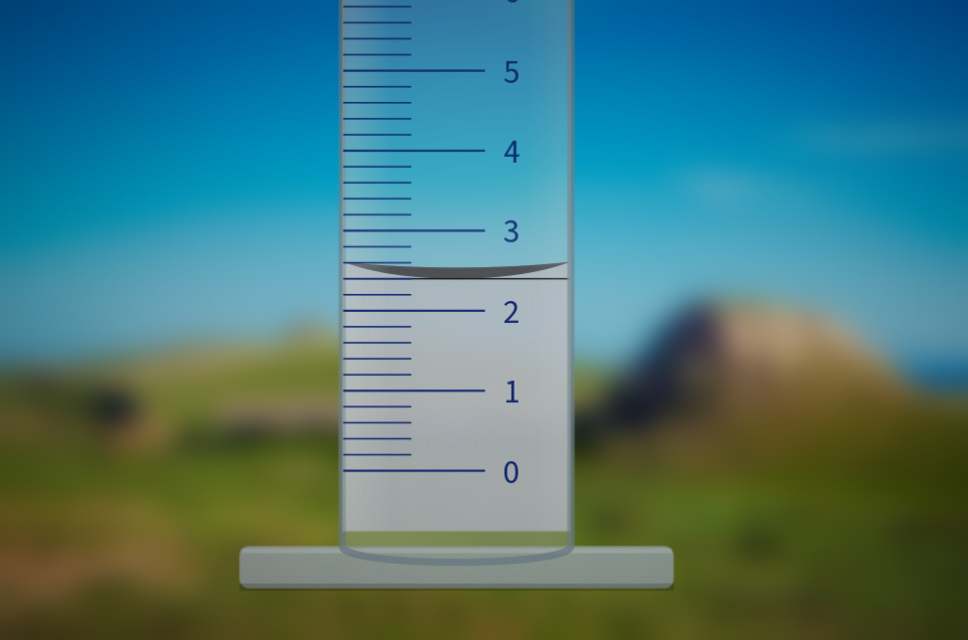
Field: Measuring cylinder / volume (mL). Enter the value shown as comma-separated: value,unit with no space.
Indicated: 2.4,mL
